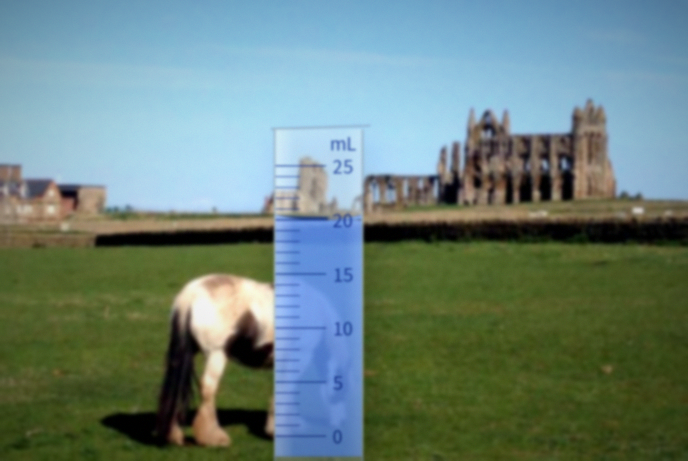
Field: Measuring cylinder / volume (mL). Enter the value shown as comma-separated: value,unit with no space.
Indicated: 20,mL
